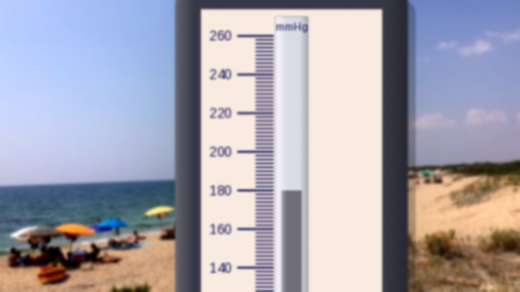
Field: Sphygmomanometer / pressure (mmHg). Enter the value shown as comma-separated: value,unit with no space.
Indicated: 180,mmHg
